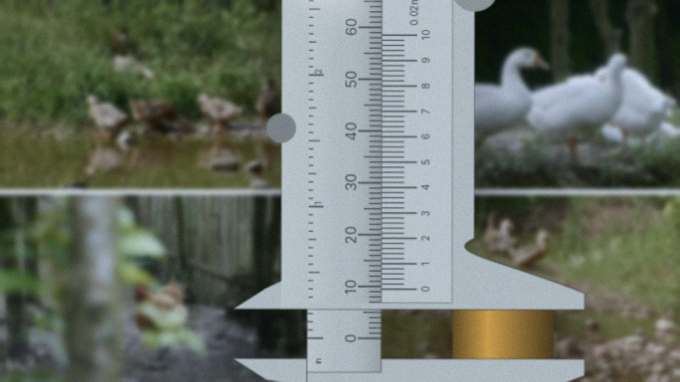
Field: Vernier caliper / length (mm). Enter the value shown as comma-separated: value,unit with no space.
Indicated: 9.5,mm
